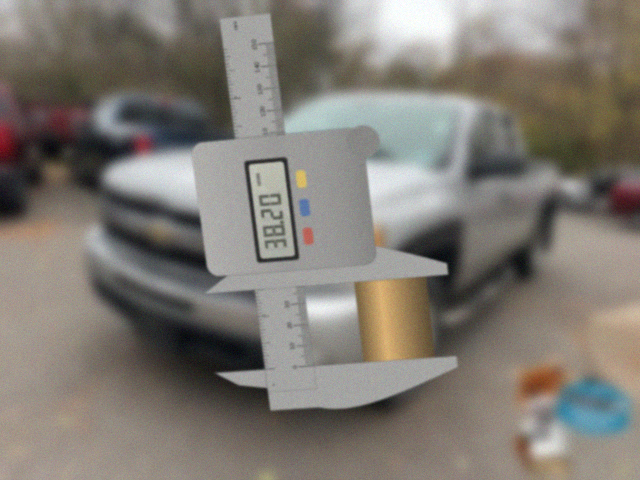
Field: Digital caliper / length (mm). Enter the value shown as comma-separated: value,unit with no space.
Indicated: 38.20,mm
